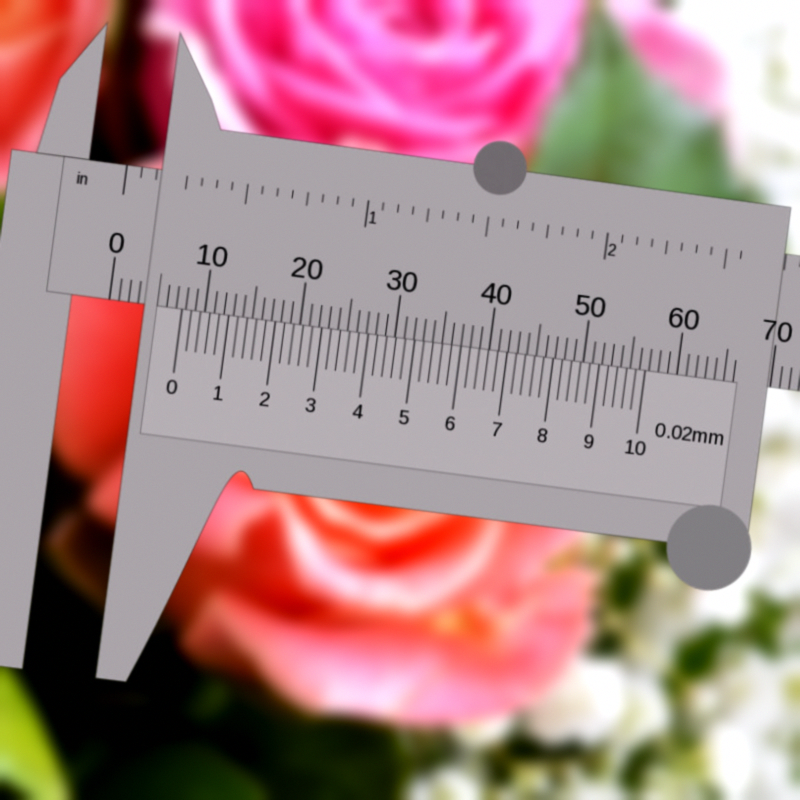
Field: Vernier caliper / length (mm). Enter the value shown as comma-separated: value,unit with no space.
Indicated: 7.6,mm
